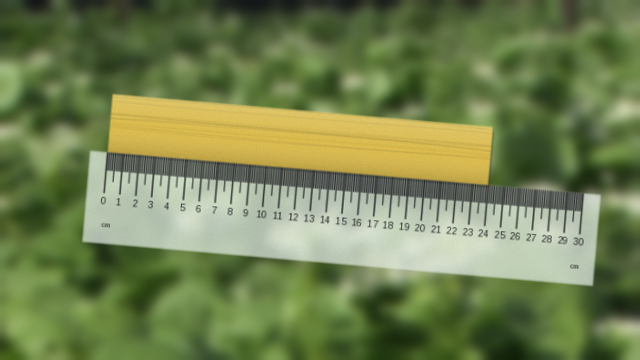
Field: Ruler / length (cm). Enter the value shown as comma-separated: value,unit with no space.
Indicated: 24,cm
